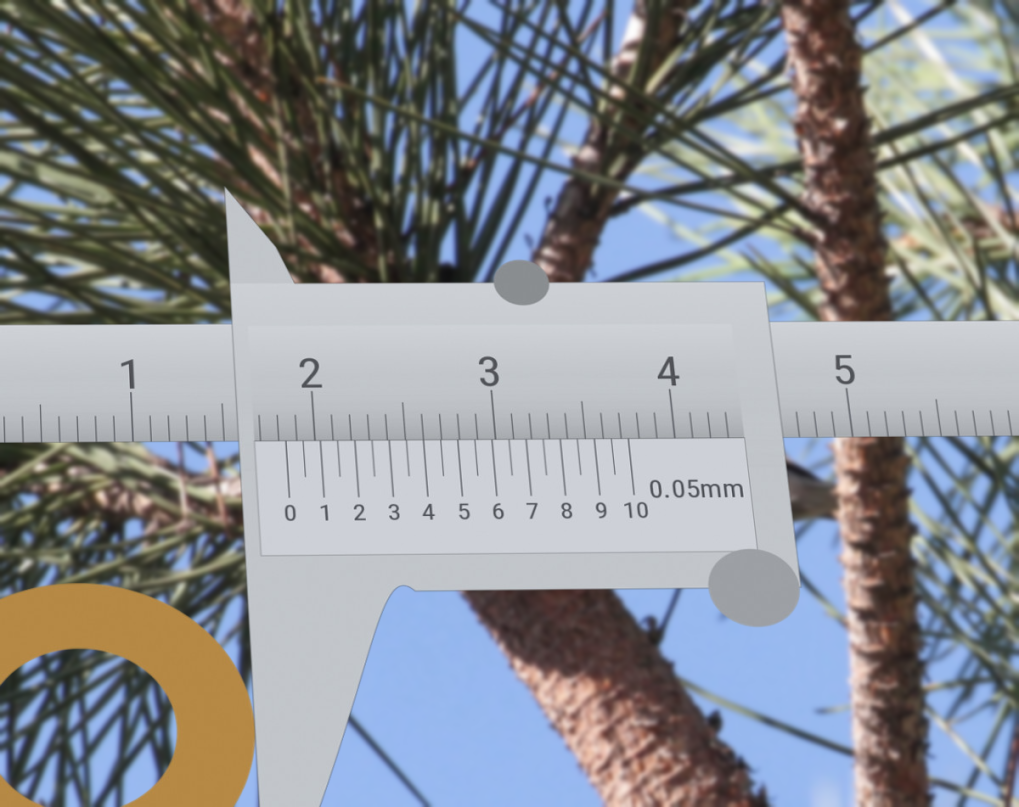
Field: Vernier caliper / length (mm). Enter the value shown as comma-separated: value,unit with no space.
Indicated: 18.4,mm
